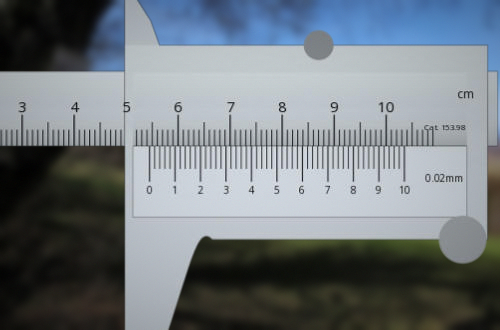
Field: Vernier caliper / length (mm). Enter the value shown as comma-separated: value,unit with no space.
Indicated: 54.5,mm
